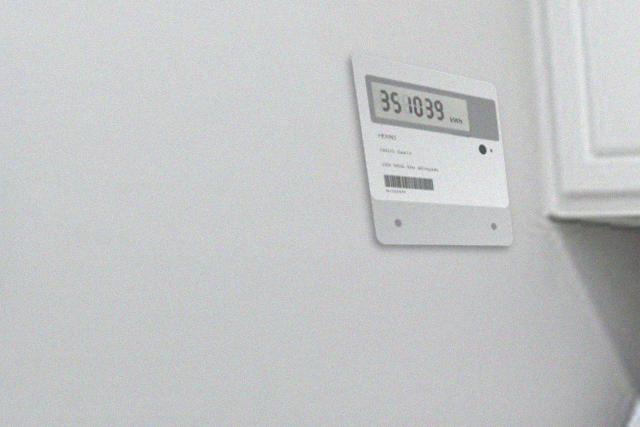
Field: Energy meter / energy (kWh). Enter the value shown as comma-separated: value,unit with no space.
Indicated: 351039,kWh
